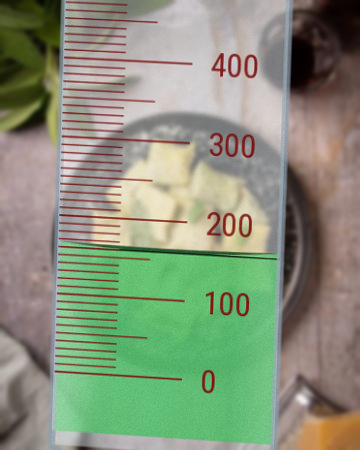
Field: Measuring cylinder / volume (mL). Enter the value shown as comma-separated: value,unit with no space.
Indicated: 160,mL
